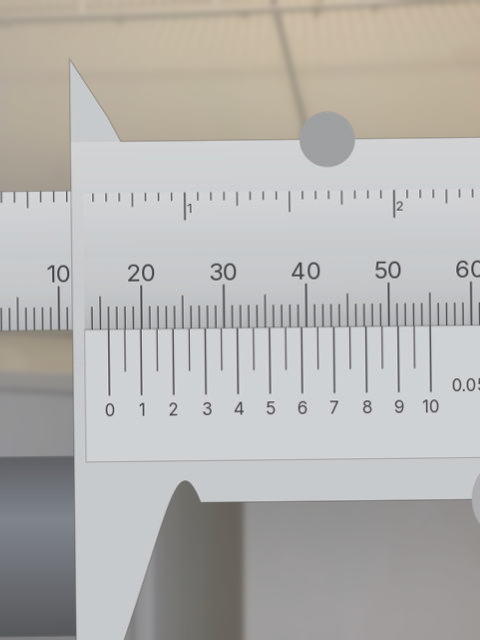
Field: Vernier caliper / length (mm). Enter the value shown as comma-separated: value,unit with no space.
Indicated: 16.0,mm
